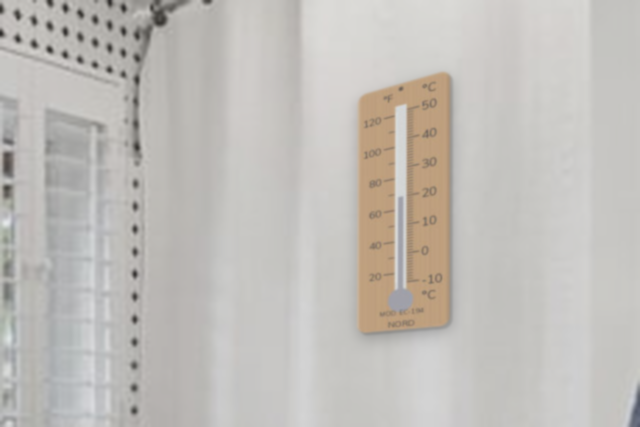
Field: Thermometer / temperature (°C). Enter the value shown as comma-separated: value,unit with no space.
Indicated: 20,°C
